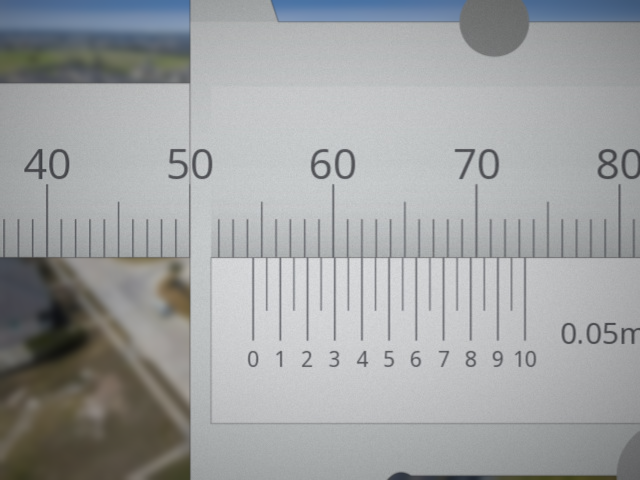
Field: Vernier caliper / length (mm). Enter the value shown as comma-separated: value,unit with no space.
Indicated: 54.4,mm
